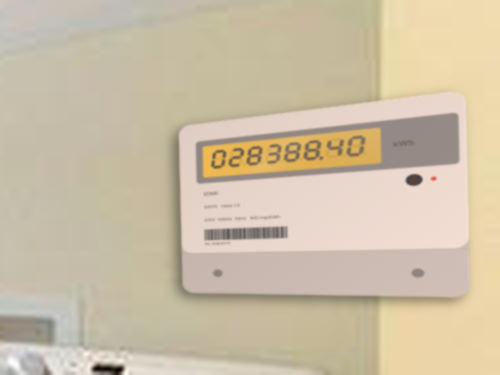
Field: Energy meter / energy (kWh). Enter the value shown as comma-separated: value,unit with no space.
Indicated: 28388.40,kWh
